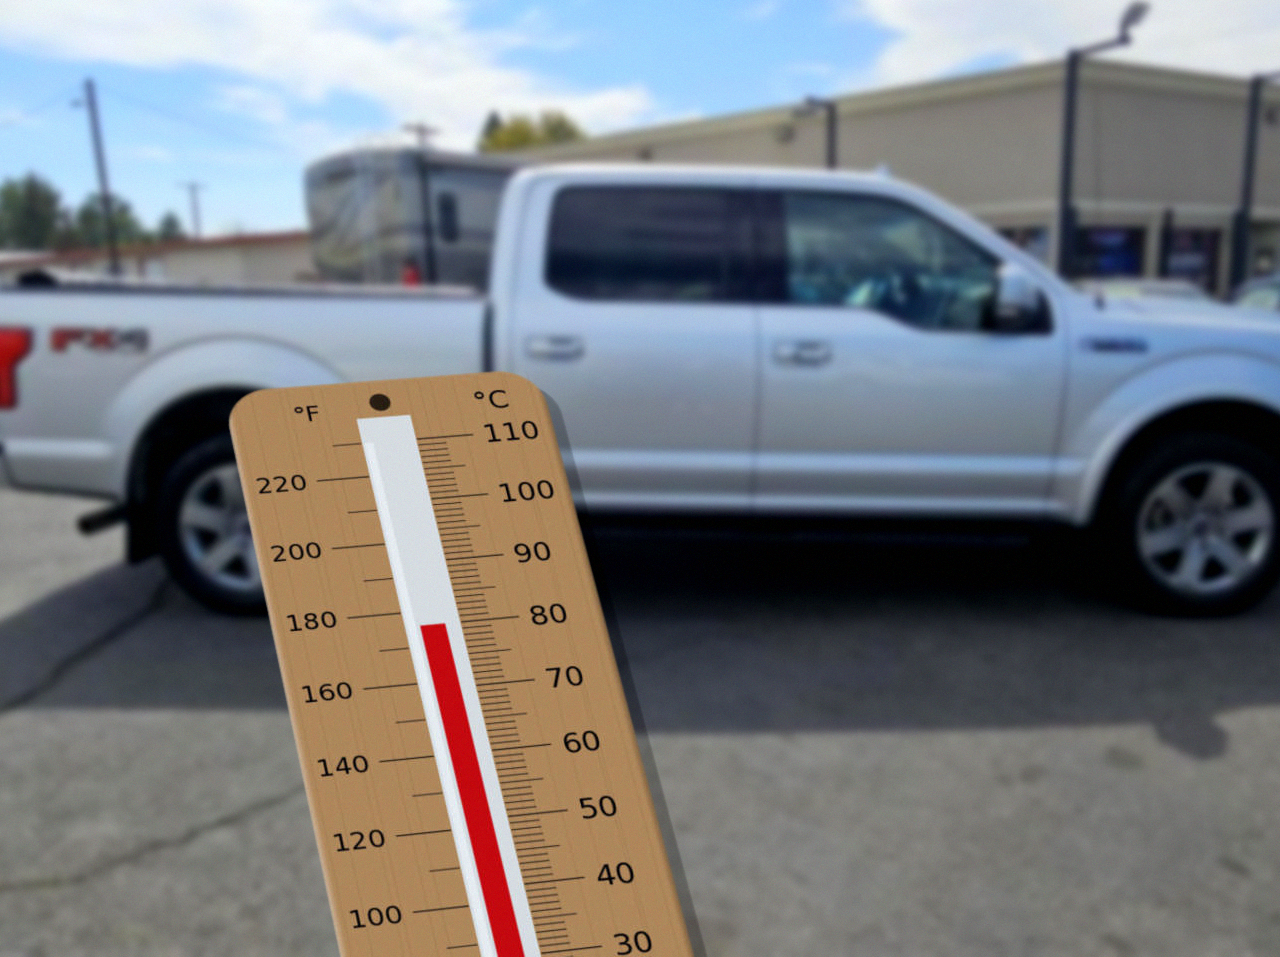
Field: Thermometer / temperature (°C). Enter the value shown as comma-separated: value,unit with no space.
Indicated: 80,°C
